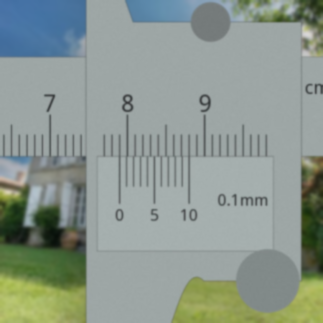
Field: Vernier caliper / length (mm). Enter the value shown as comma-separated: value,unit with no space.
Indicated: 79.0,mm
